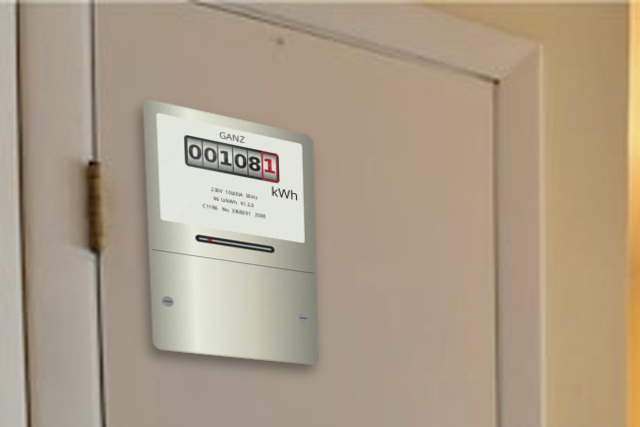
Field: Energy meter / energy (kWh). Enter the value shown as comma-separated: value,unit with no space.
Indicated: 108.1,kWh
